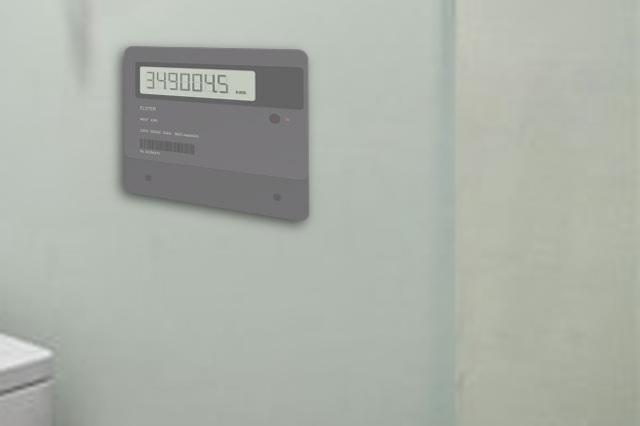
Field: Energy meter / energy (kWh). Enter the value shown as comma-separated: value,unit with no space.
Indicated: 349004.5,kWh
